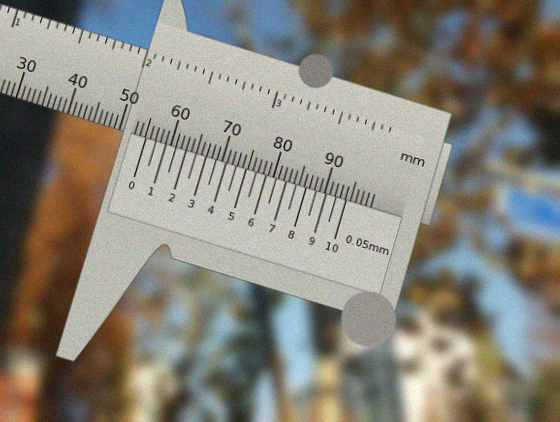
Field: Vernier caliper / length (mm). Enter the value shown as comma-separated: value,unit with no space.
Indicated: 55.2,mm
